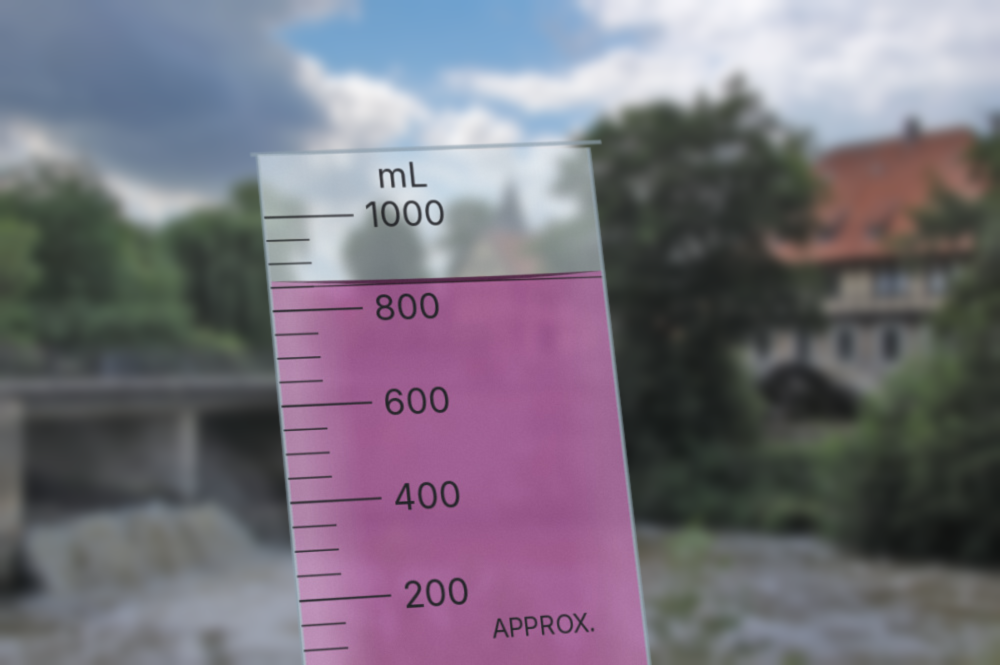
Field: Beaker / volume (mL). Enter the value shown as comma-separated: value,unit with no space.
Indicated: 850,mL
